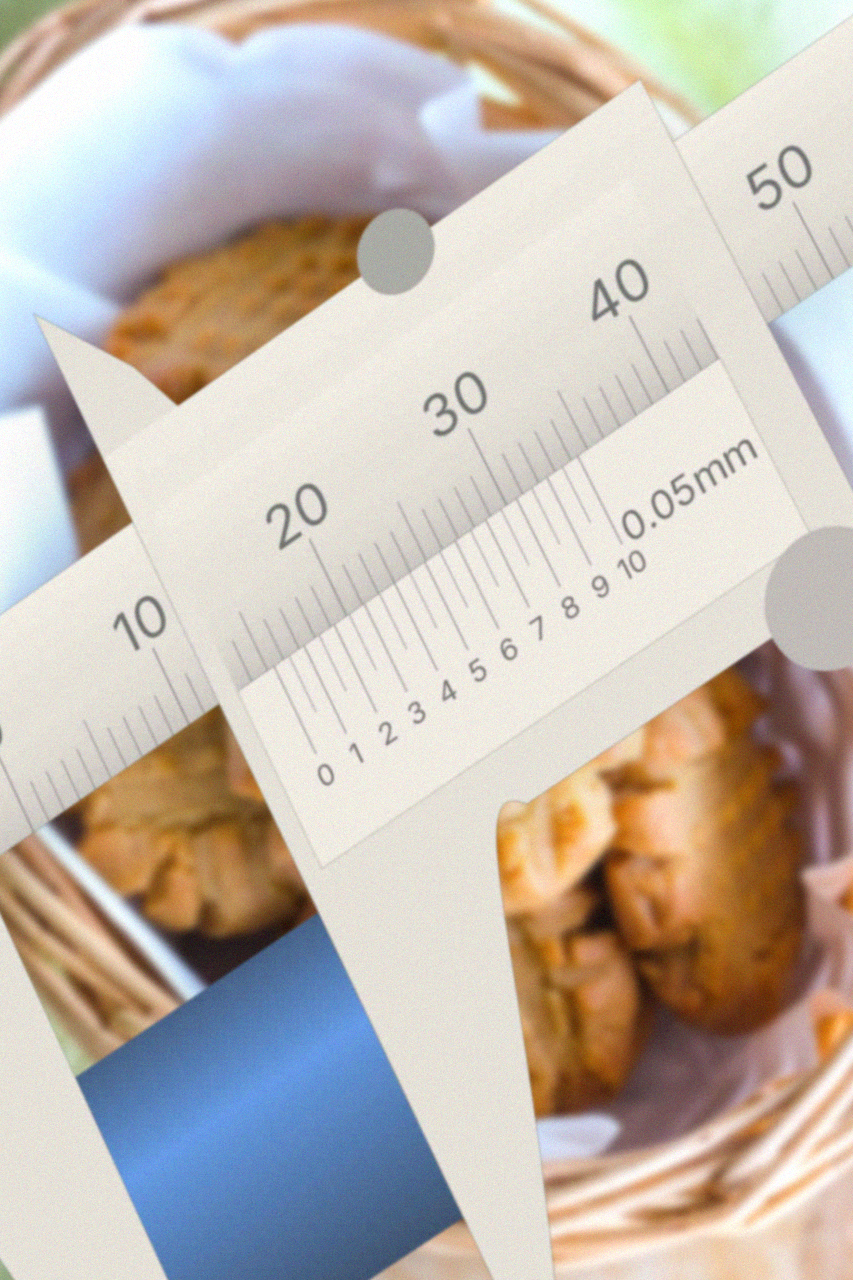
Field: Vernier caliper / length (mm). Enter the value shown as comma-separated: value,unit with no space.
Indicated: 15.4,mm
